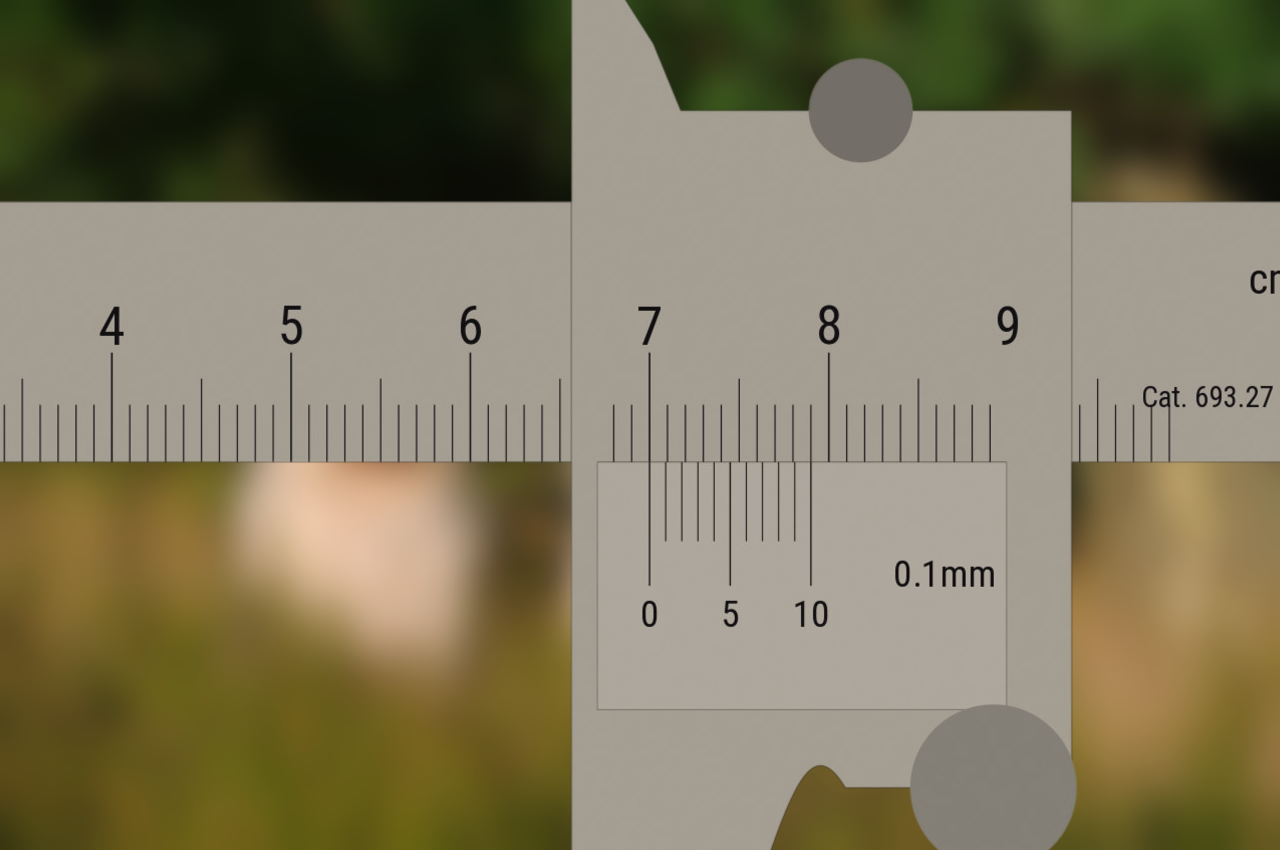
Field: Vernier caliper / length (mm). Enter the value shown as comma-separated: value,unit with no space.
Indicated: 70.0,mm
